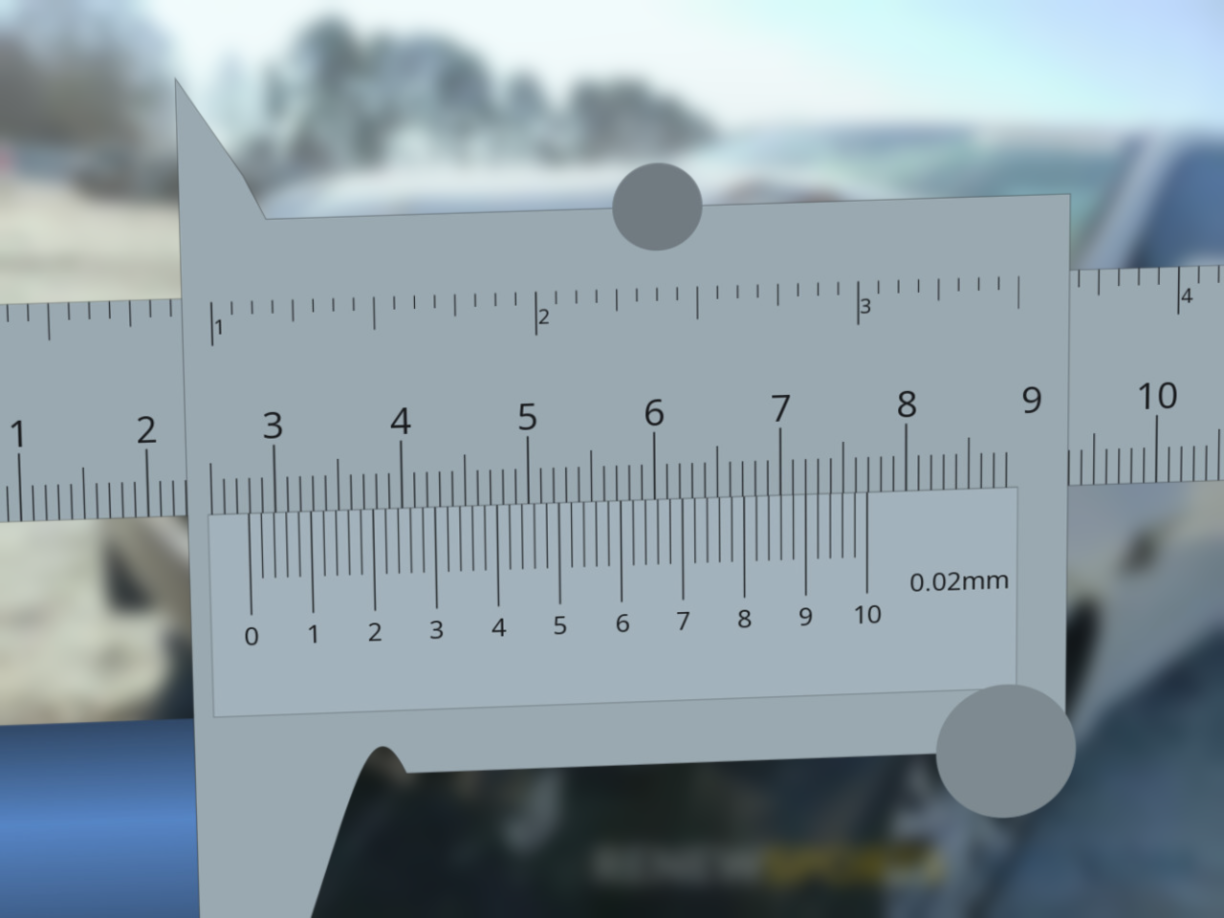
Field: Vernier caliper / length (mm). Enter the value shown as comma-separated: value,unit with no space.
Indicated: 27.9,mm
